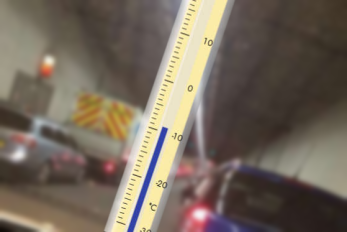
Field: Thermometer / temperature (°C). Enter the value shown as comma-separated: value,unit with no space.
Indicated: -9,°C
